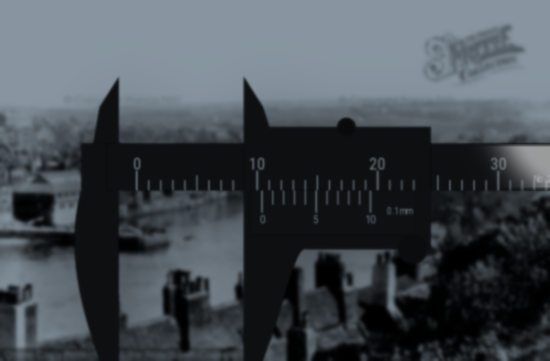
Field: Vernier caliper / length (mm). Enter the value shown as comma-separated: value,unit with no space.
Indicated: 10.4,mm
